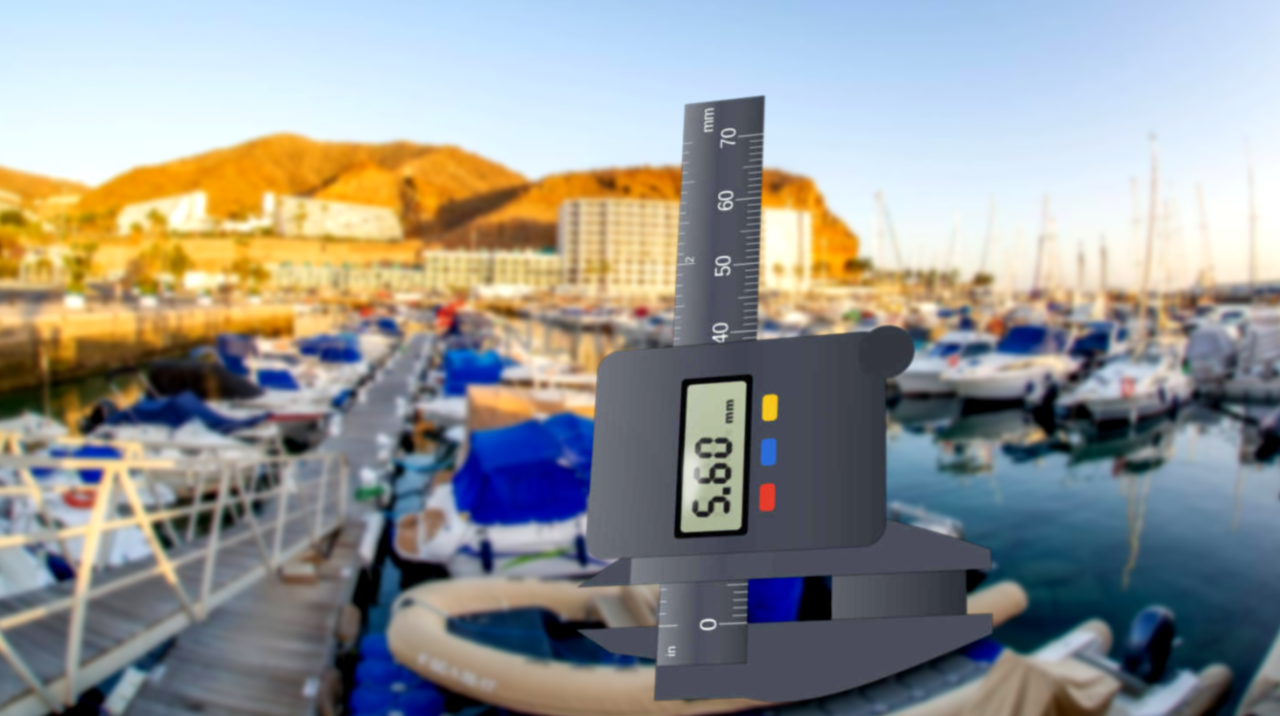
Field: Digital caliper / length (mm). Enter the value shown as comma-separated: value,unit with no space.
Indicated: 5.60,mm
